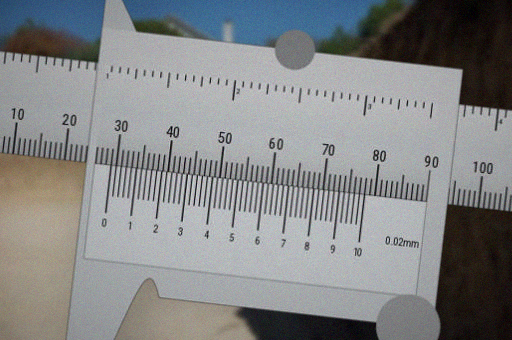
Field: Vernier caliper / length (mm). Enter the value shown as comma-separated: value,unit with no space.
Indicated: 29.0,mm
